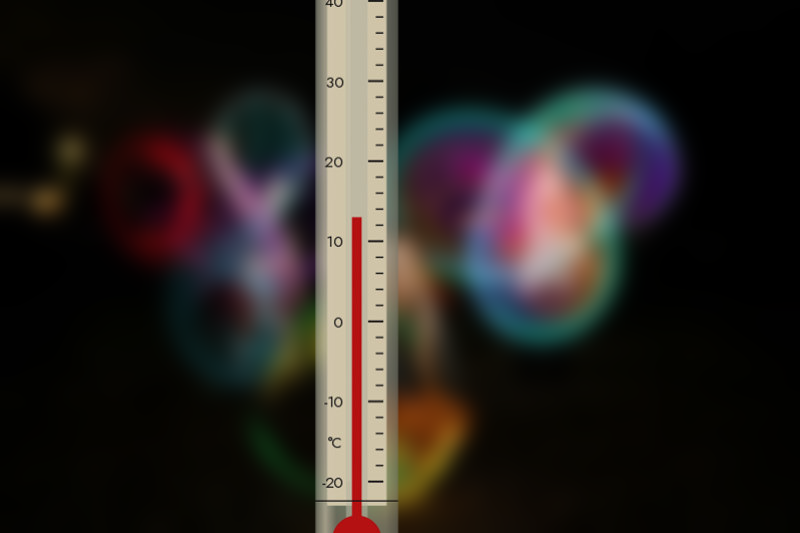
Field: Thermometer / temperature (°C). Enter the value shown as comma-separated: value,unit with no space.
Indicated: 13,°C
